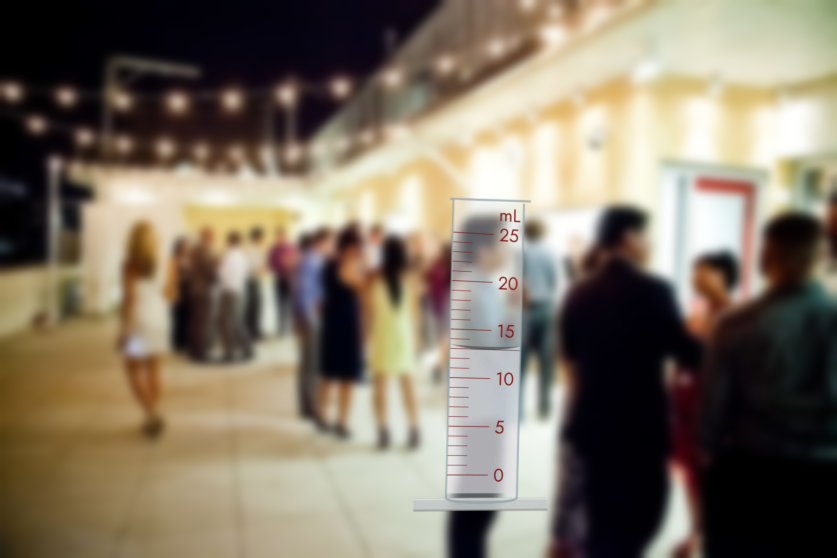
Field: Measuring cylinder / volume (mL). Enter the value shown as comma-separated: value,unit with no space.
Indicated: 13,mL
